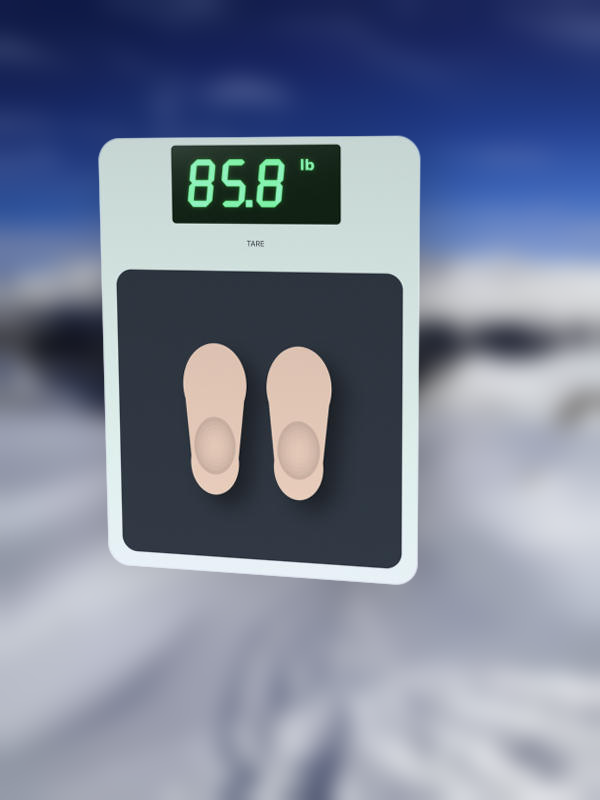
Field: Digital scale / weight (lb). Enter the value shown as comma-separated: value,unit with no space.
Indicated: 85.8,lb
